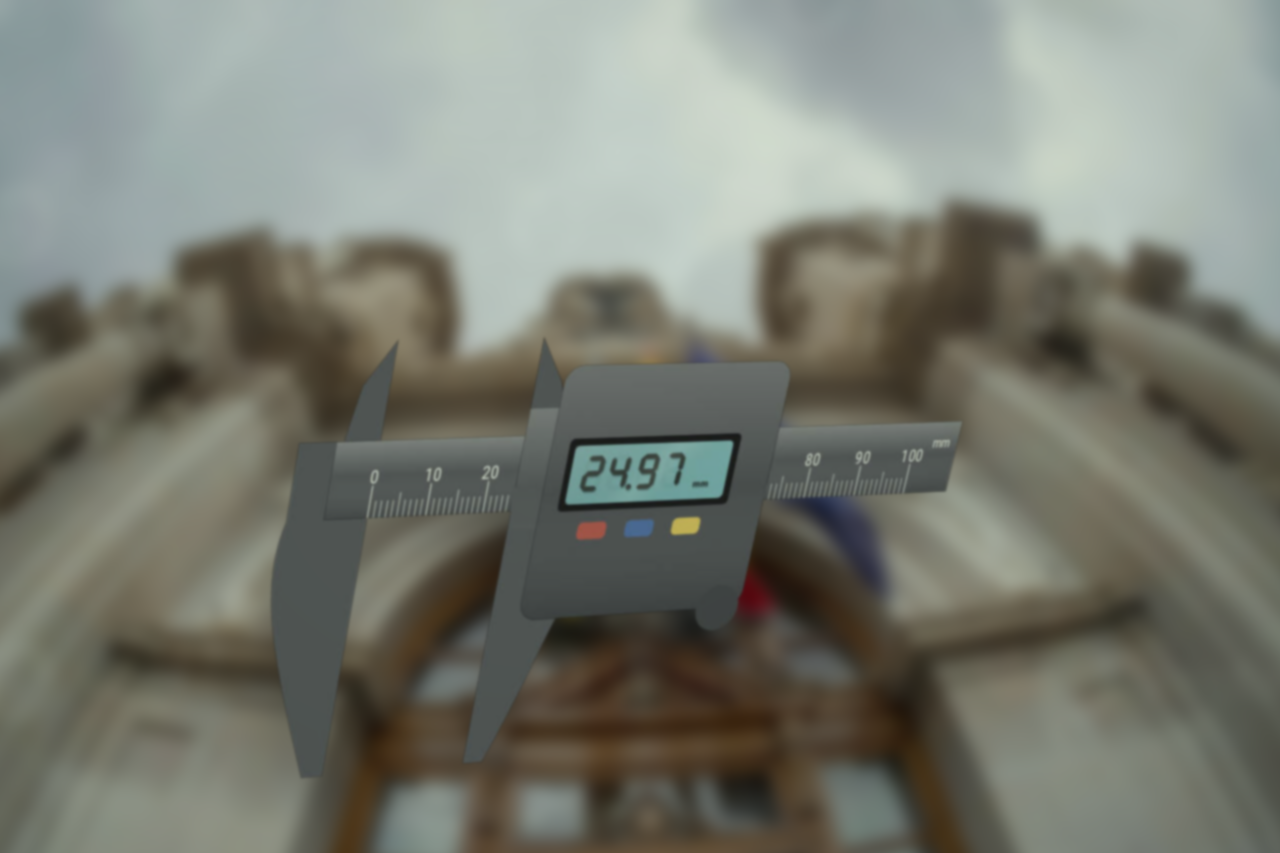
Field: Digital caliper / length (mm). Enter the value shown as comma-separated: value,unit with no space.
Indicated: 24.97,mm
